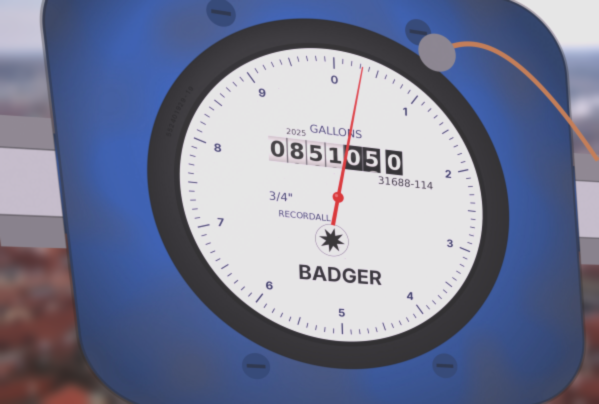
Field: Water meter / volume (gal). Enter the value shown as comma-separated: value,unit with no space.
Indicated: 851050.3,gal
